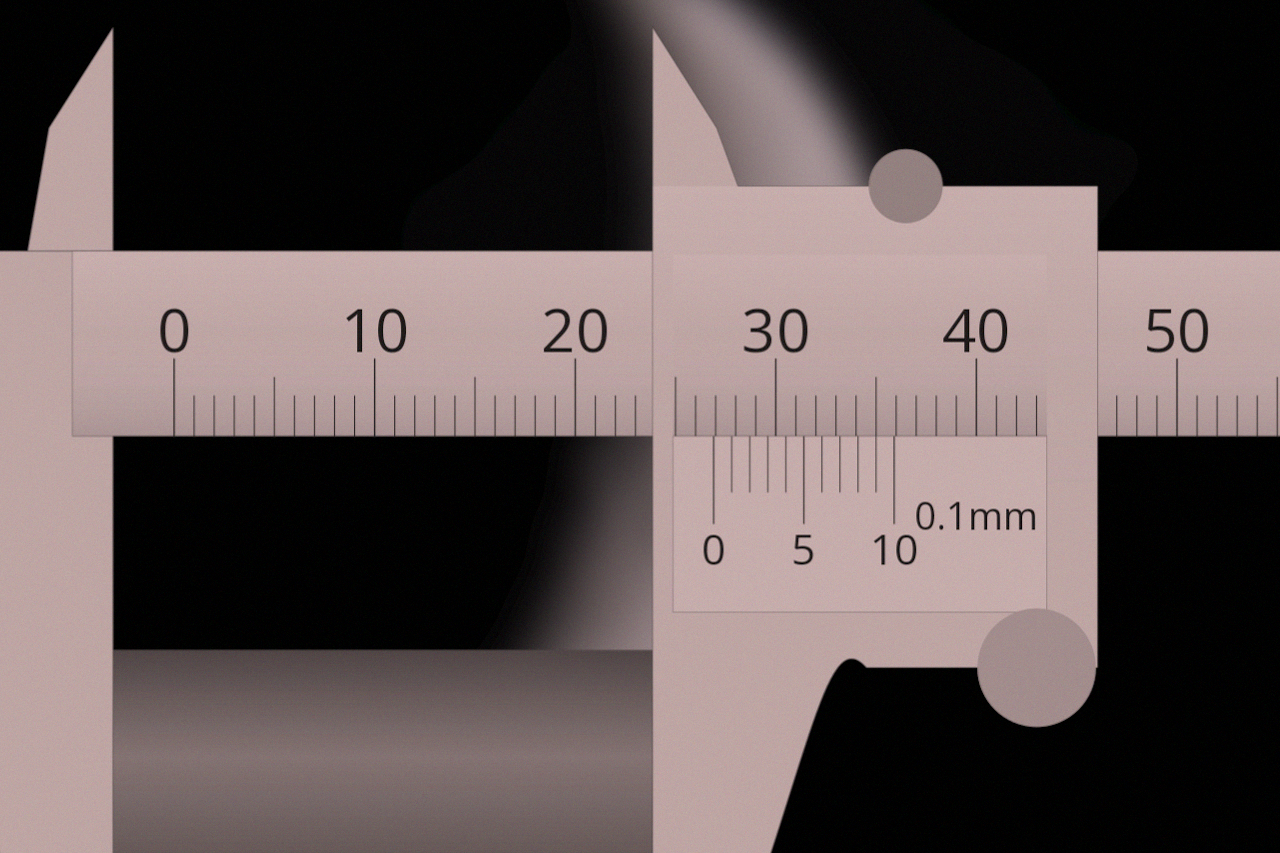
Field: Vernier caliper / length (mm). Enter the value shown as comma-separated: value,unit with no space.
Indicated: 26.9,mm
